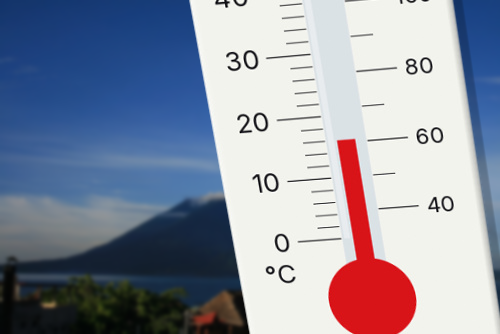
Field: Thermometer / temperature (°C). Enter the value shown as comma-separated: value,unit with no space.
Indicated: 16,°C
